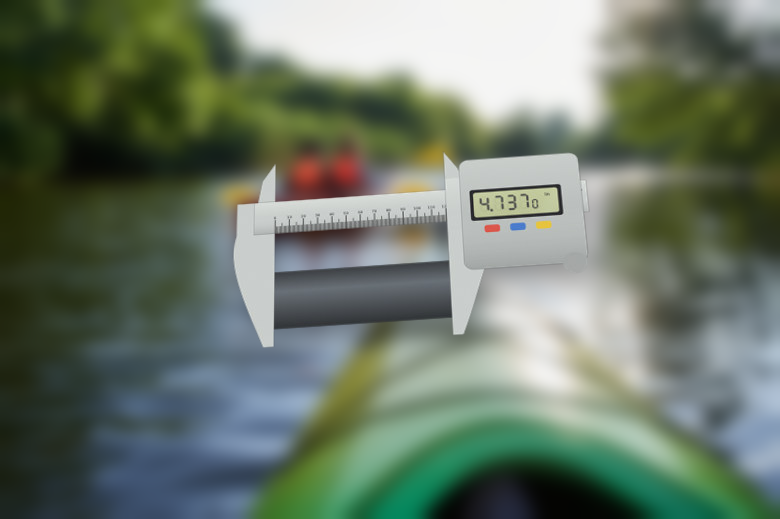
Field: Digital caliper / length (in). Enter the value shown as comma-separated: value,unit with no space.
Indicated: 4.7370,in
